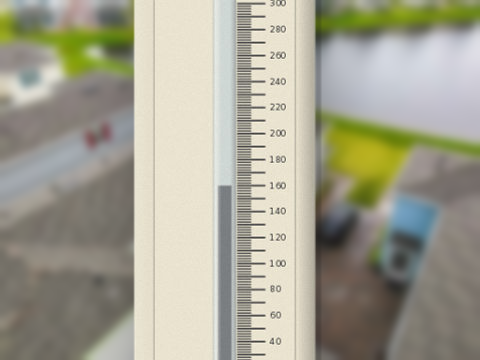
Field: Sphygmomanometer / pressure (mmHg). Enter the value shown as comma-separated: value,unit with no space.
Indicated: 160,mmHg
